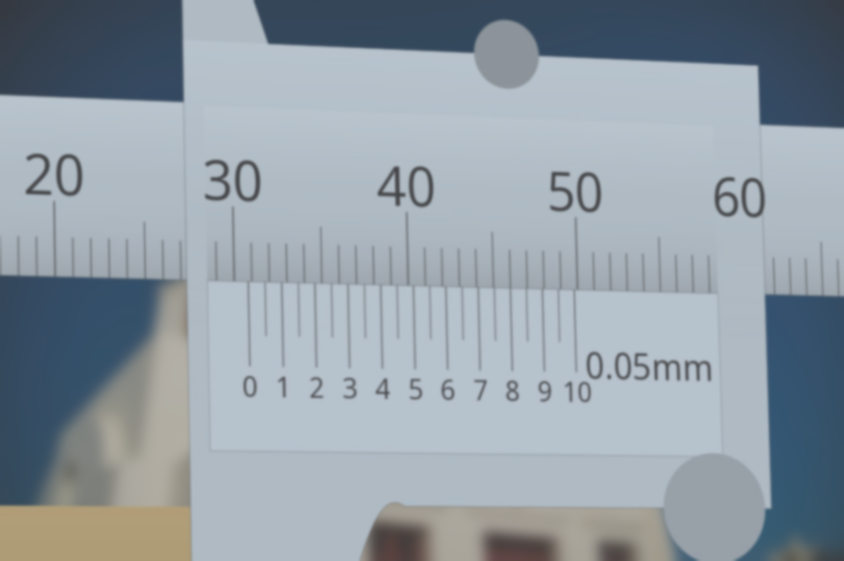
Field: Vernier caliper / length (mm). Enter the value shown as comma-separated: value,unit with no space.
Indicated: 30.8,mm
